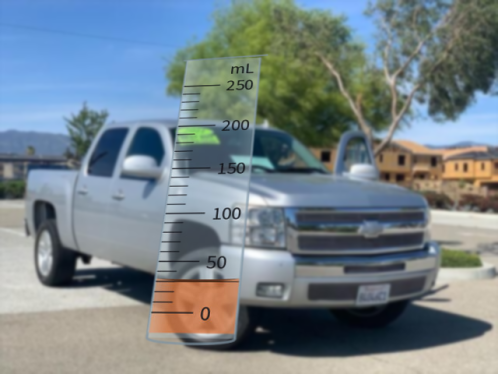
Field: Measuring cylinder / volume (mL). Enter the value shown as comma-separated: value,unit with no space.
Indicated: 30,mL
